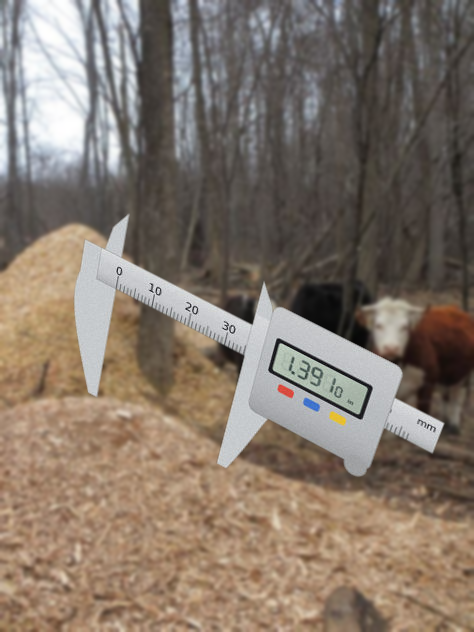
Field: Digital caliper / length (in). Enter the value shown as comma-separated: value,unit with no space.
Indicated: 1.3910,in
